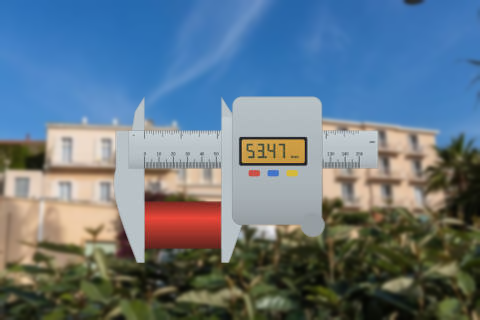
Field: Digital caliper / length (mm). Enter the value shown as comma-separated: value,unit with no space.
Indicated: 53.47,mm
